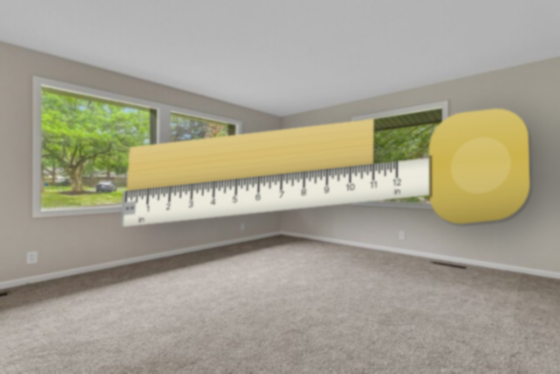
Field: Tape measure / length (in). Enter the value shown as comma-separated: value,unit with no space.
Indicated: 11,in
